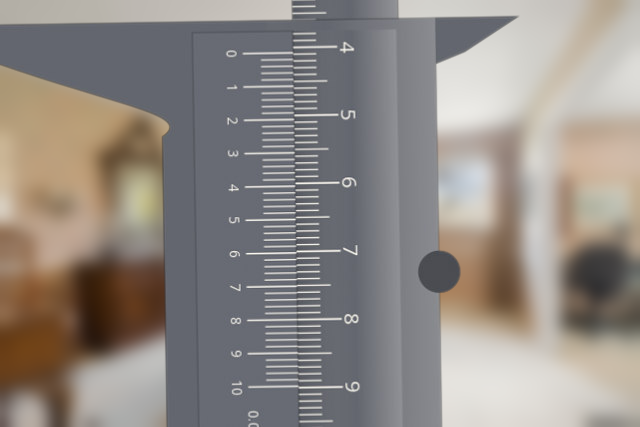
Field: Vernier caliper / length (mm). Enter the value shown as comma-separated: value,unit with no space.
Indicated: 40.8,mm
